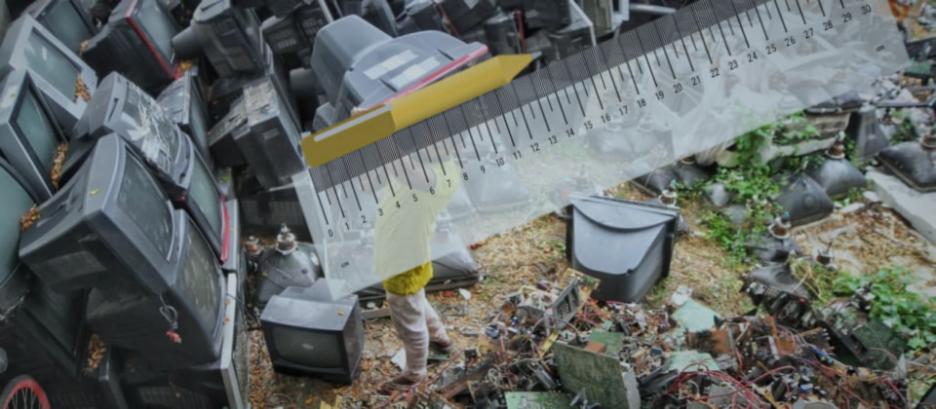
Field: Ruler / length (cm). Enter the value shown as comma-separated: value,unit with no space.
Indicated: 14,cm
